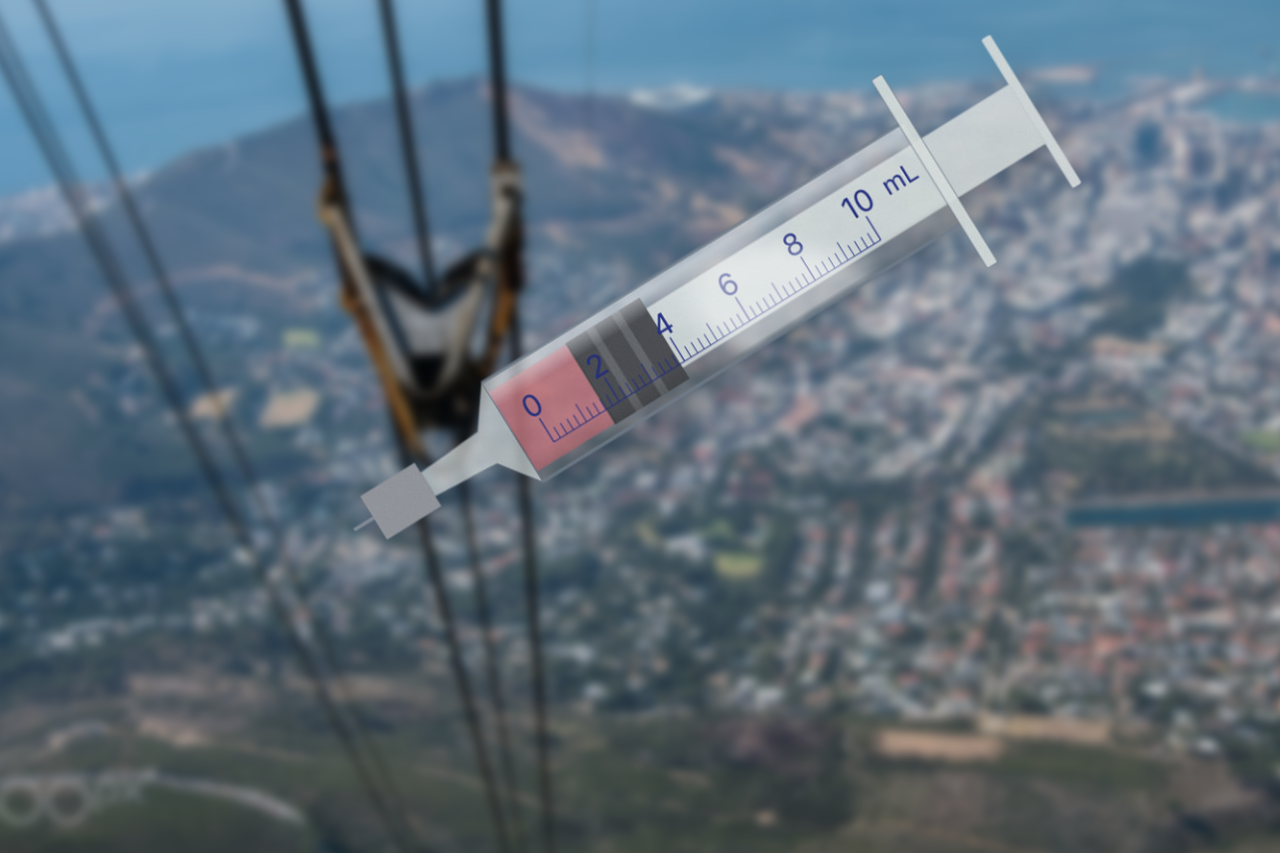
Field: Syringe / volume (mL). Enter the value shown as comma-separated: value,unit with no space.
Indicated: 1.6,mL
